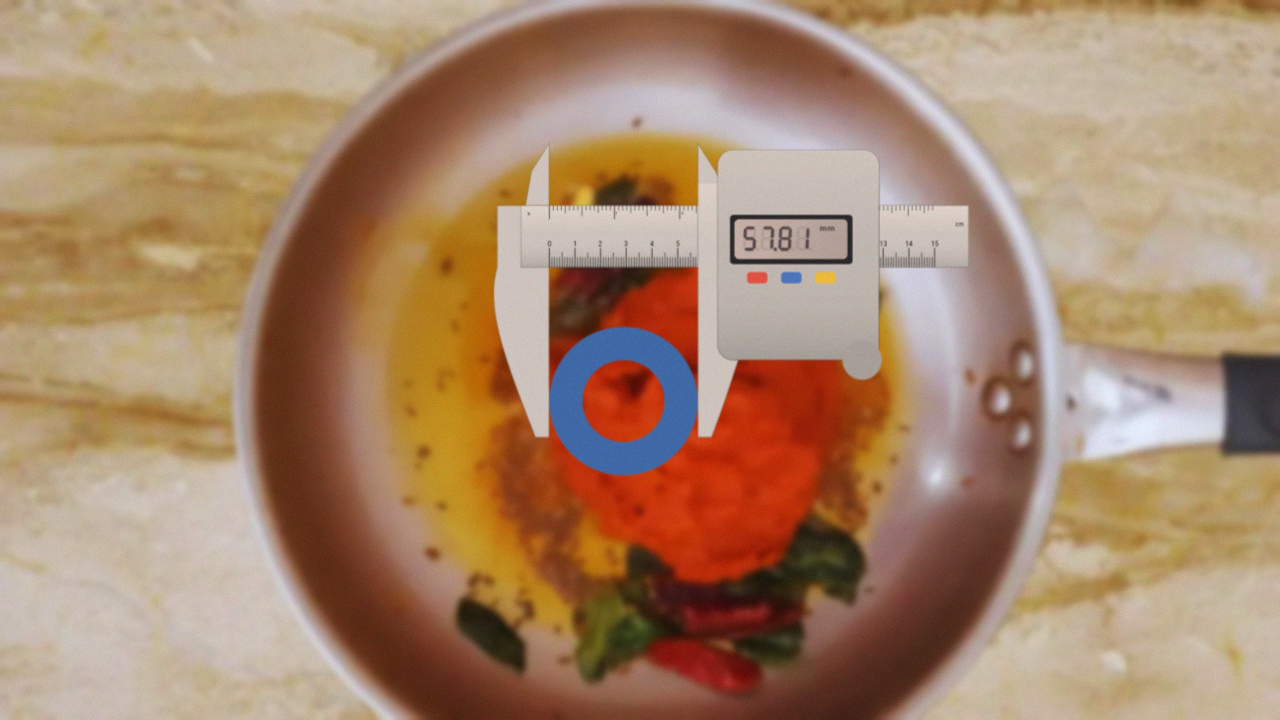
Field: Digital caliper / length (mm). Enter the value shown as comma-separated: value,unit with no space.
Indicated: 57.81,mm
